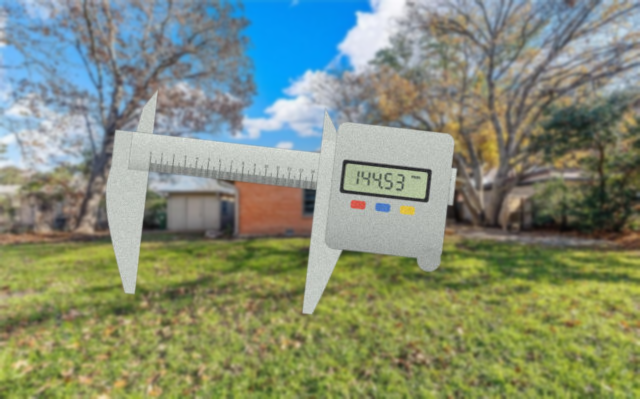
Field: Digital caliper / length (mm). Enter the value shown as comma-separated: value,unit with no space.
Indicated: 144.53,mm
